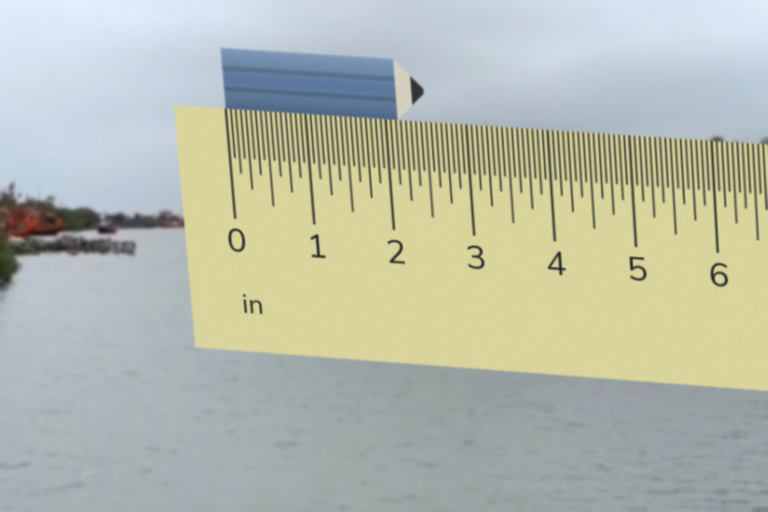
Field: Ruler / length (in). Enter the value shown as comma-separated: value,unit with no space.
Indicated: 2.5,in
